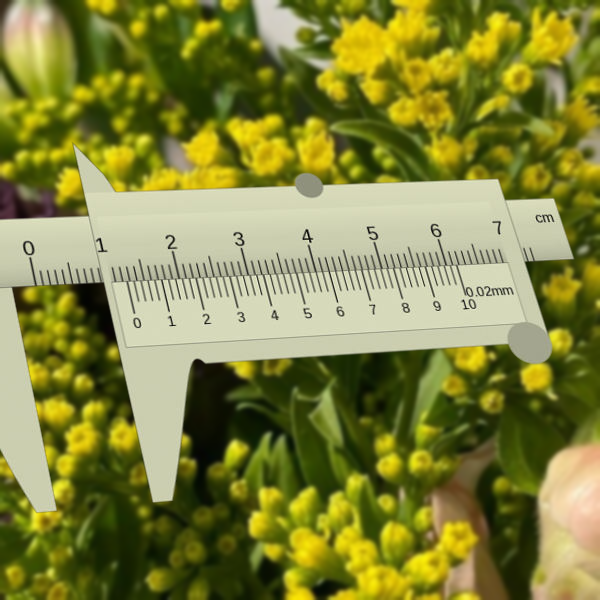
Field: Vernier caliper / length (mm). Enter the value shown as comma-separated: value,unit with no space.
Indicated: 12.6,mm
